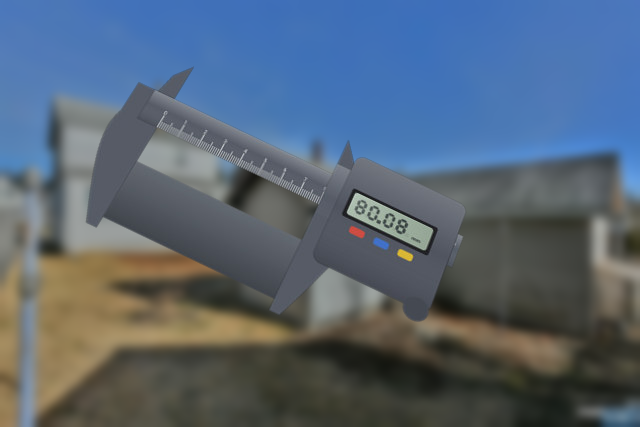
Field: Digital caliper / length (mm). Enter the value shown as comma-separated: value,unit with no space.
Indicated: 80.08,mm
